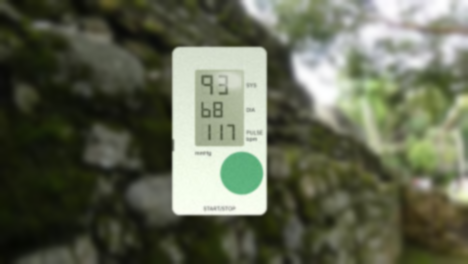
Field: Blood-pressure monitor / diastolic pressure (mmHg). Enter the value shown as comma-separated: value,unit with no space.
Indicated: 68,mmHg
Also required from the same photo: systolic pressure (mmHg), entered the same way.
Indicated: 93,mmHg
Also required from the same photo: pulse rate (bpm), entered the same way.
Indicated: 117,bpm
